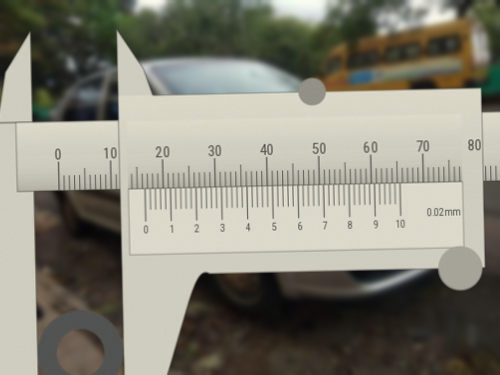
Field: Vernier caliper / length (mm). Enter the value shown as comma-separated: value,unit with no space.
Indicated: 16.5,mm
